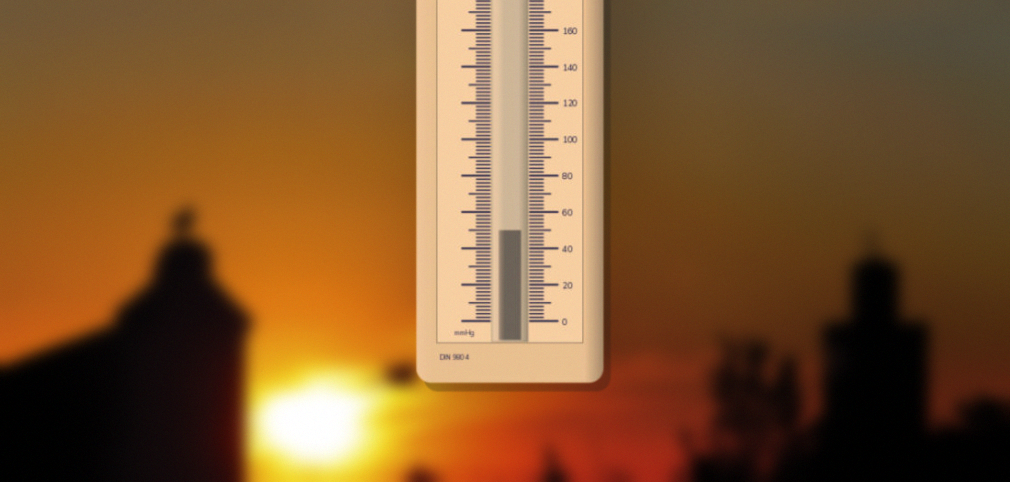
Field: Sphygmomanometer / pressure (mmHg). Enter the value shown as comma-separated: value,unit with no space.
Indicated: 50,mmHg
